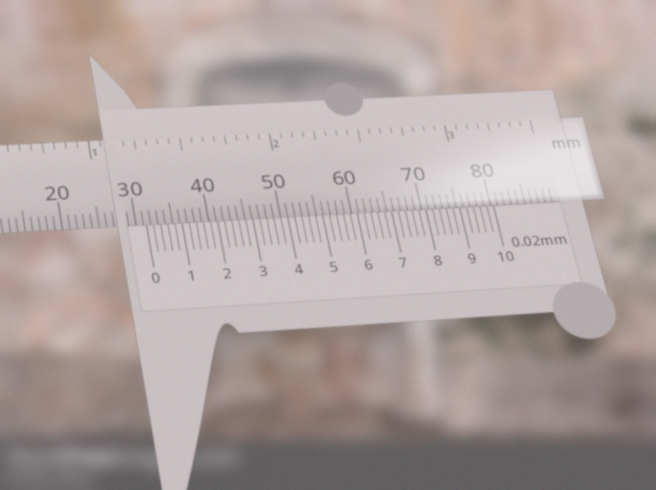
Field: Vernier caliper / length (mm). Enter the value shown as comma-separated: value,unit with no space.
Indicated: 31.4,mm
